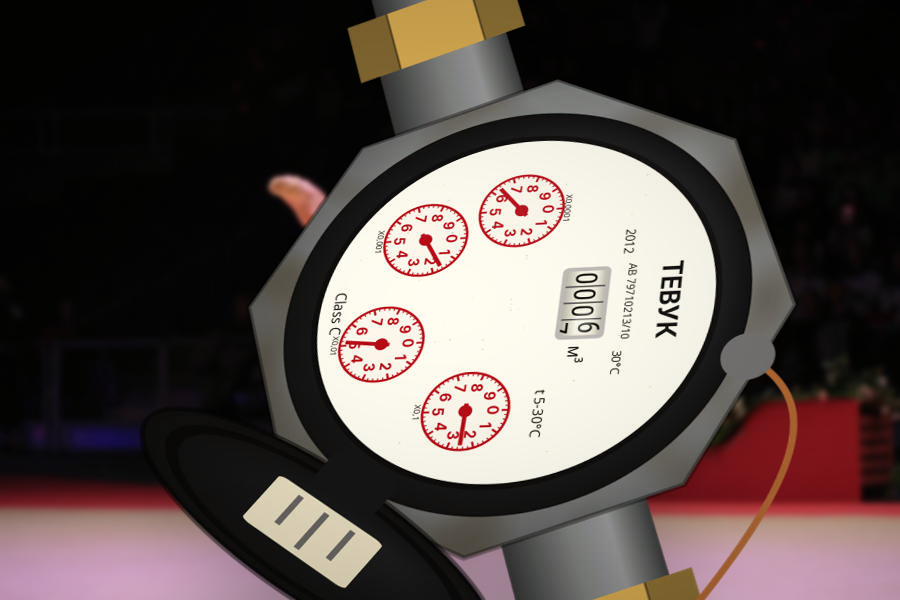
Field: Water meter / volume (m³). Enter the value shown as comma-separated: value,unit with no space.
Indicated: 6.2516,m³
